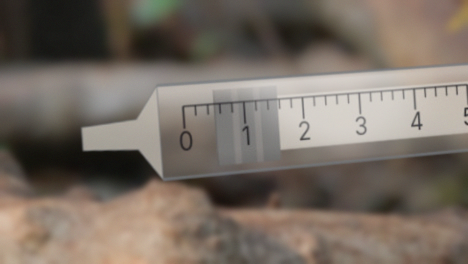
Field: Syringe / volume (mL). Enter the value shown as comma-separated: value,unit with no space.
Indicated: 0.5,mL
